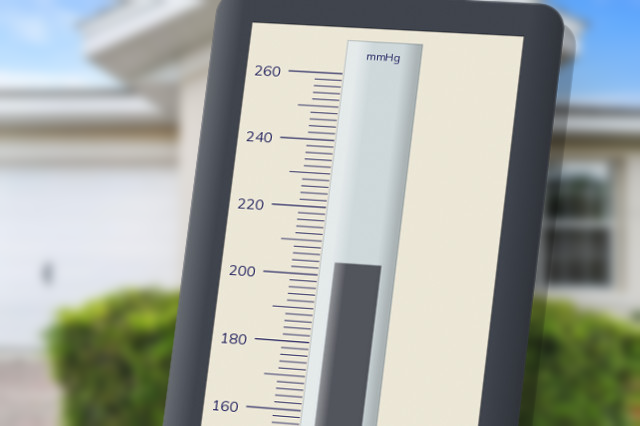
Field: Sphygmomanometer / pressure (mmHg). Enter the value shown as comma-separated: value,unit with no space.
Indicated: 204,mmHg
